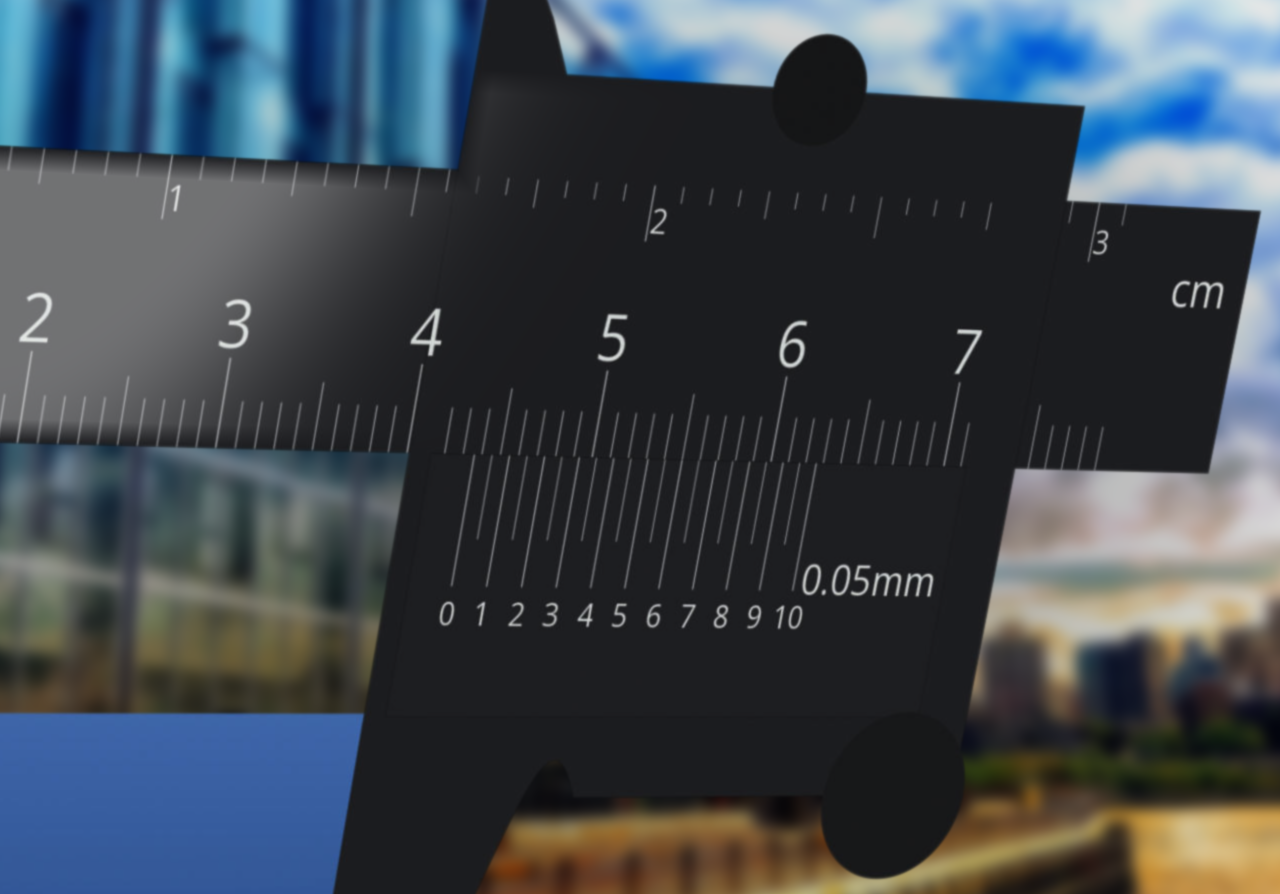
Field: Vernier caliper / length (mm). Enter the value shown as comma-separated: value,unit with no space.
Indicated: 43.6,mm
